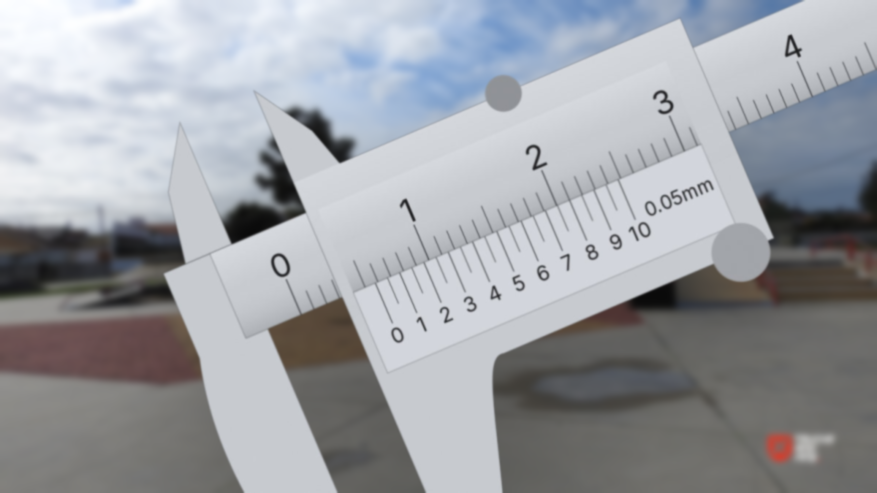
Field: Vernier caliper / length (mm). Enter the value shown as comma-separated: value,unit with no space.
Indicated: 5.8,mm
